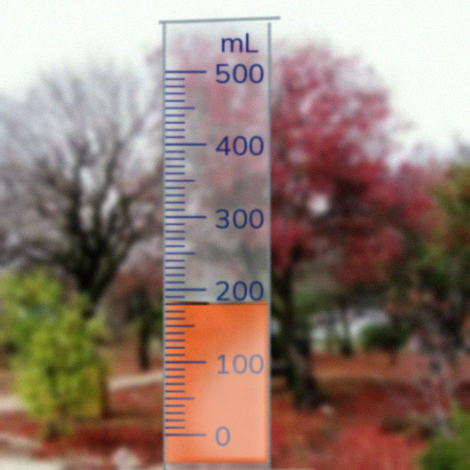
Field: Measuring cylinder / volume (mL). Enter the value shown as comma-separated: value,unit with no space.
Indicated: 180,mL
